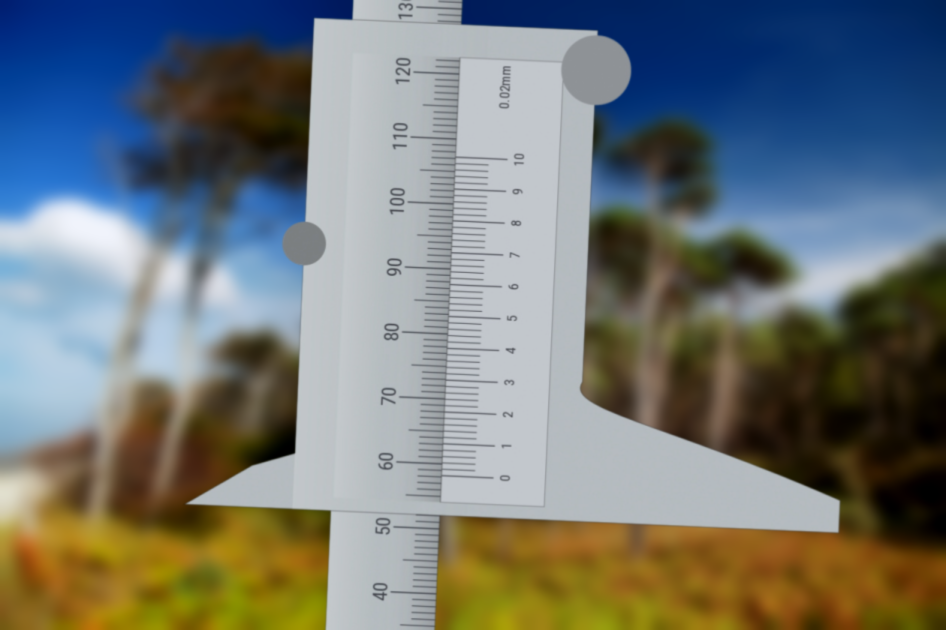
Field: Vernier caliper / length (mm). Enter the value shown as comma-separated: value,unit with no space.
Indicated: 58.2,mm
